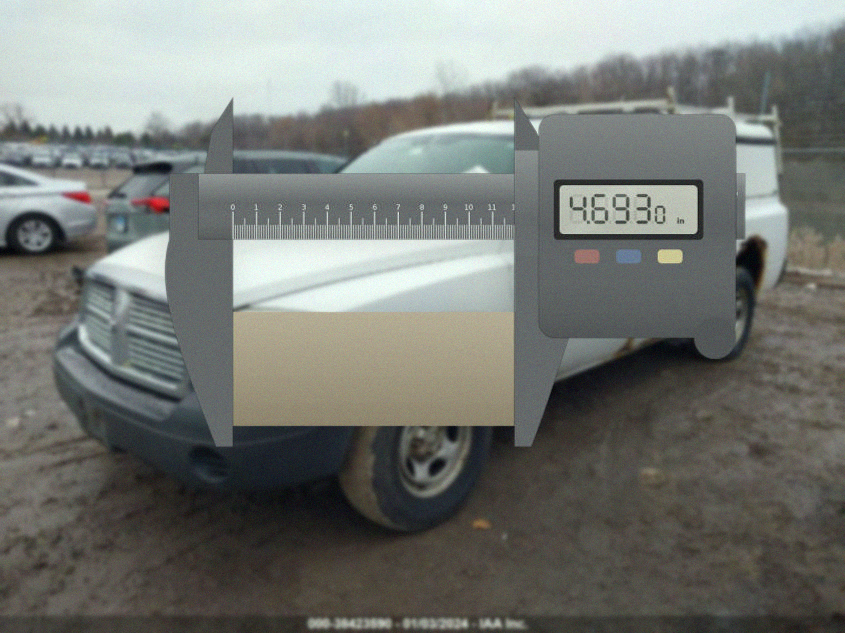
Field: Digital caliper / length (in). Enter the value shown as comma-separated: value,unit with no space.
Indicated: 4.6930,in
